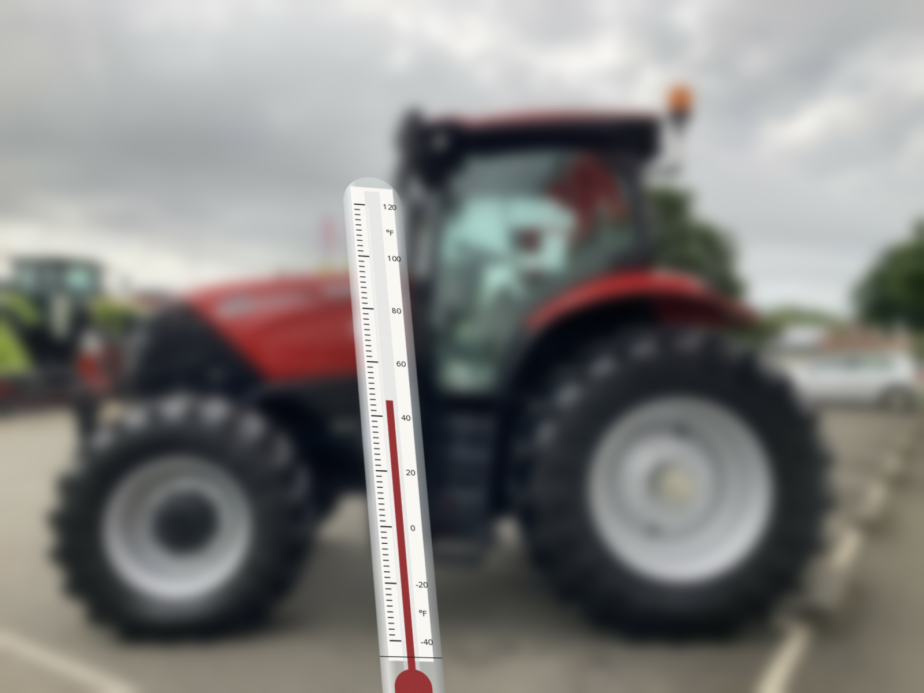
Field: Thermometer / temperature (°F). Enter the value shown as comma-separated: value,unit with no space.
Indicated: 46,°F
